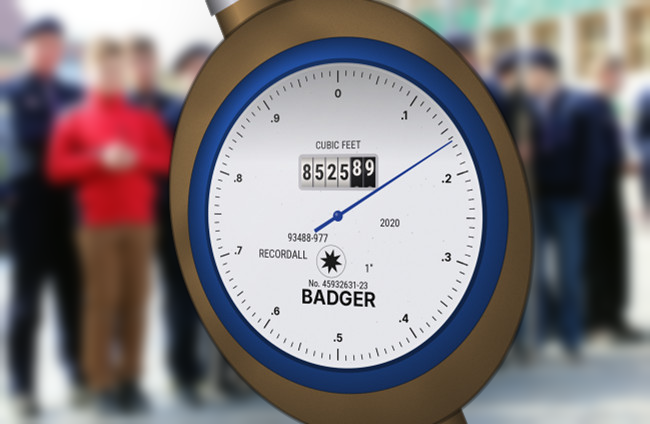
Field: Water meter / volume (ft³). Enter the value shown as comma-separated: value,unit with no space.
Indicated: 852589.16,ft³
